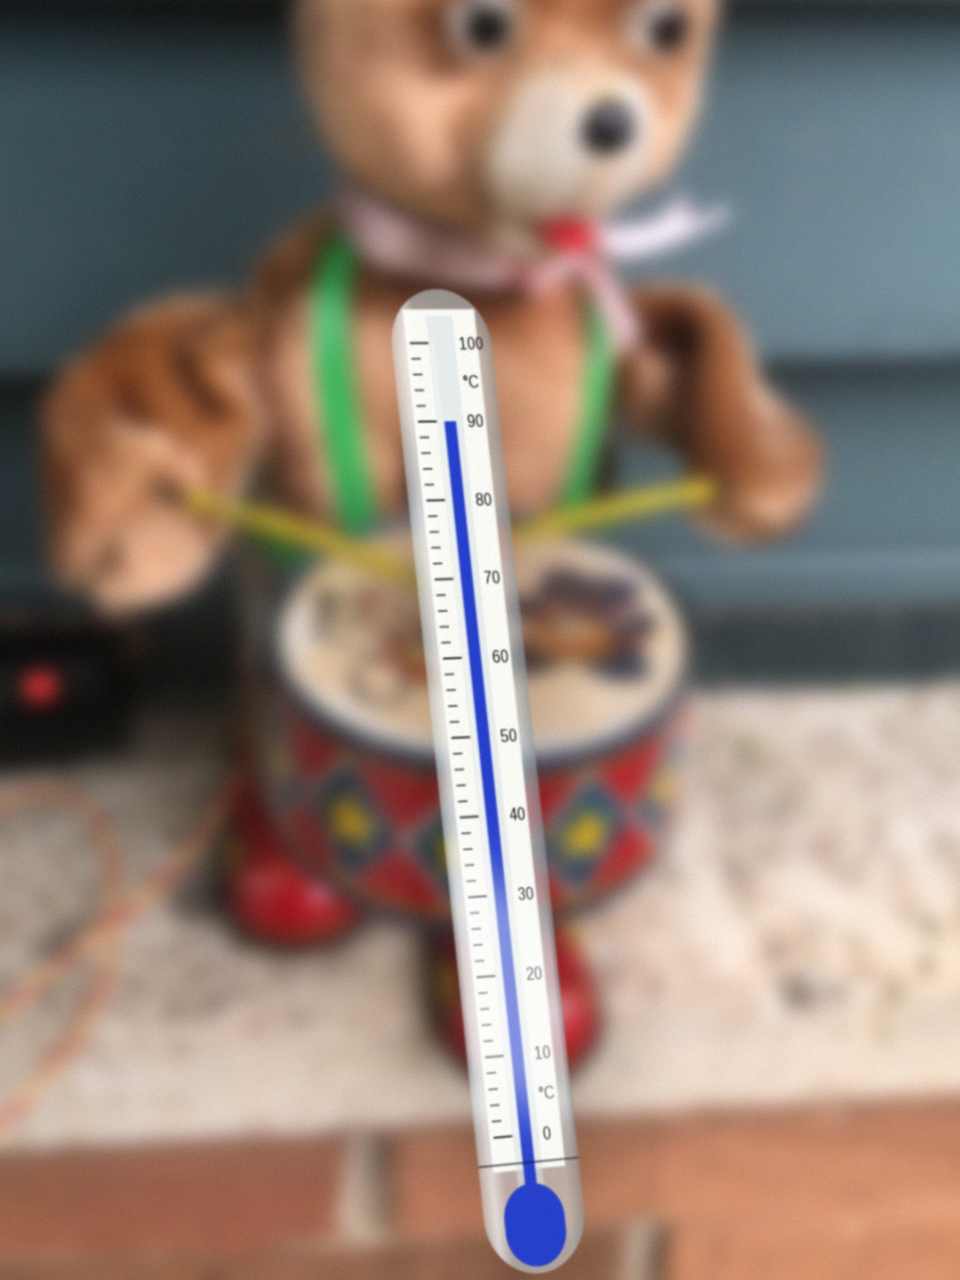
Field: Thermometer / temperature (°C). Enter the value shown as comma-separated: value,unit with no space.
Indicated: 90,°C
